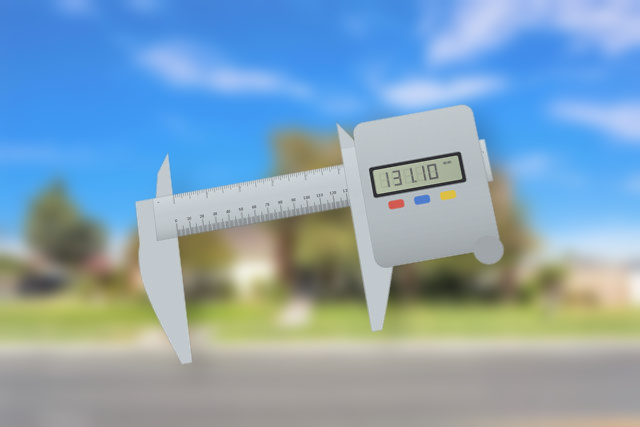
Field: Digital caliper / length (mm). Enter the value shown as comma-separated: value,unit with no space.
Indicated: 131.10,mm
